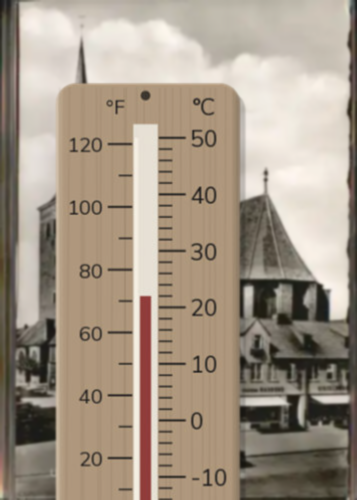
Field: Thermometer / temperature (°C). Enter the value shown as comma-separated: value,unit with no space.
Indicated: 22,°C
